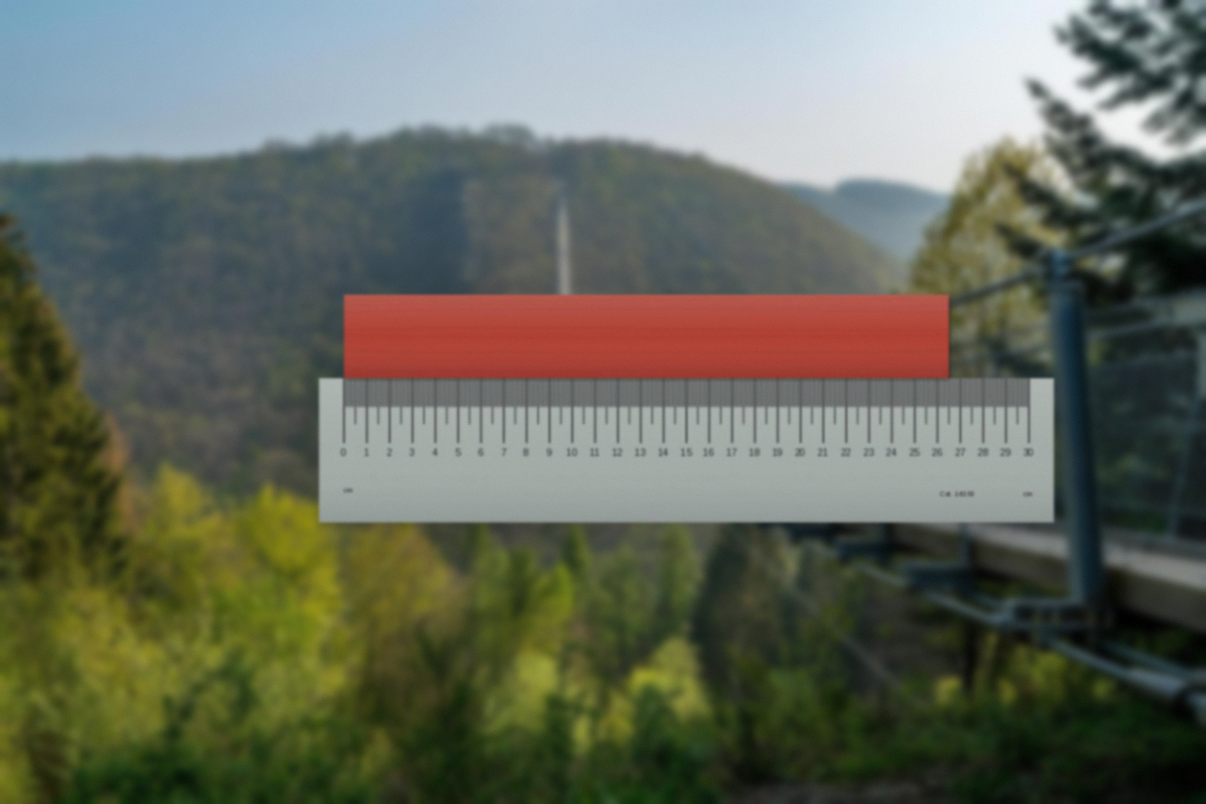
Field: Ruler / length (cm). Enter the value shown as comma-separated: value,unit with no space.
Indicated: 26.5,cm
